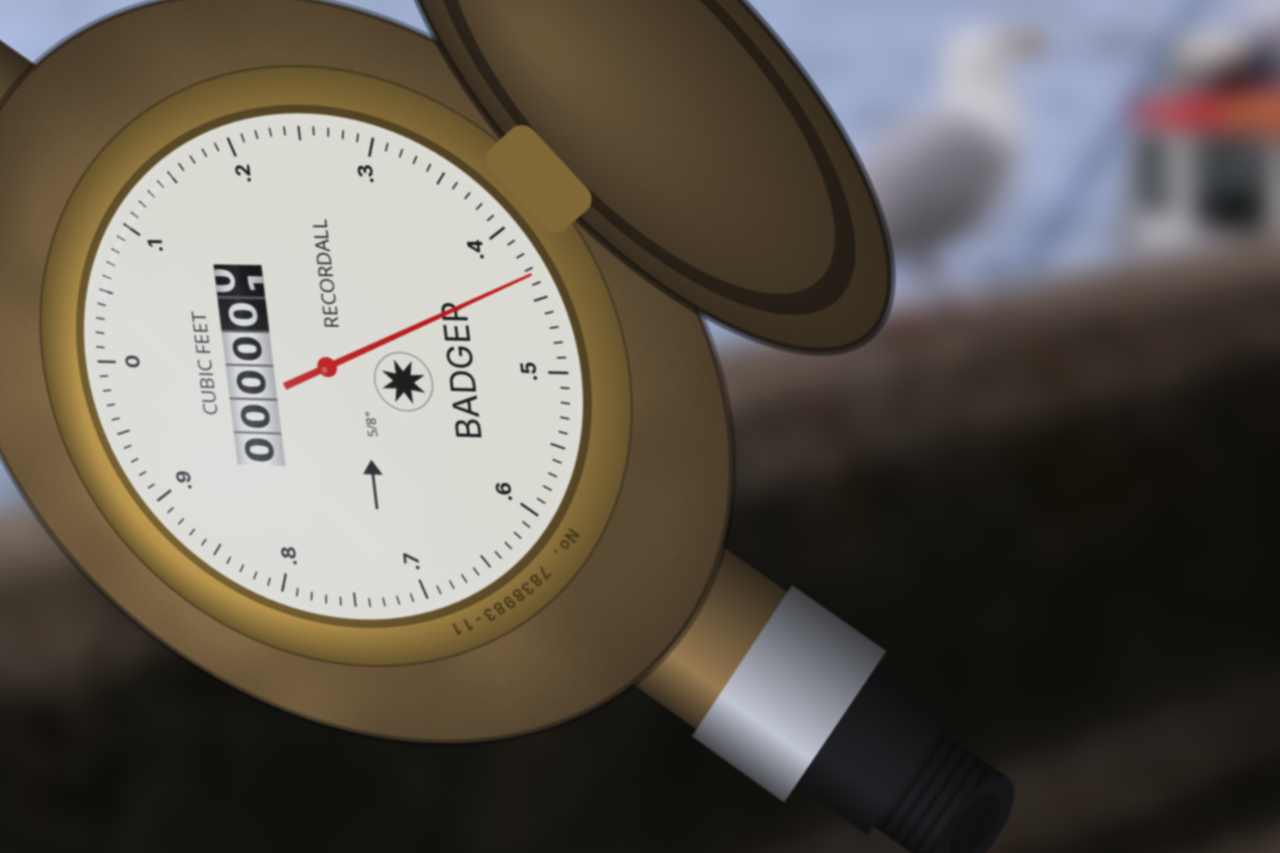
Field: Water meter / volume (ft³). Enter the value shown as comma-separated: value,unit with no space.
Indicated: 0.43,ft³
